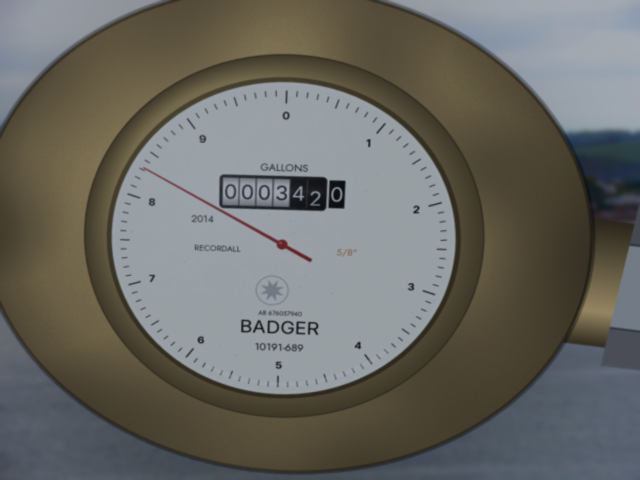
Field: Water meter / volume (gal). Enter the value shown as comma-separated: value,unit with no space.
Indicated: 3418.3,gal
